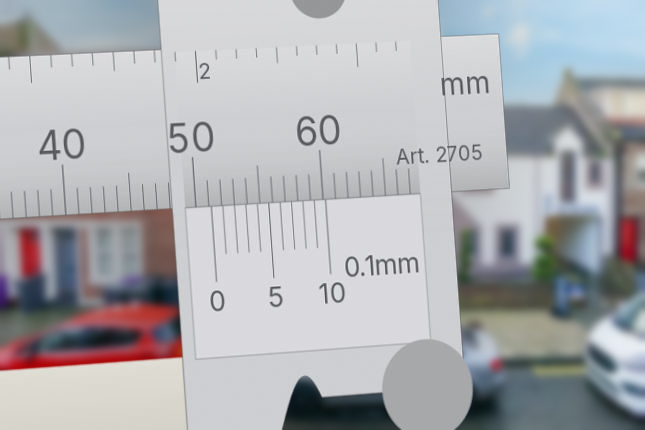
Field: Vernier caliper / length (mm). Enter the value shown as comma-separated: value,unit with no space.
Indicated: 51.2,mm
